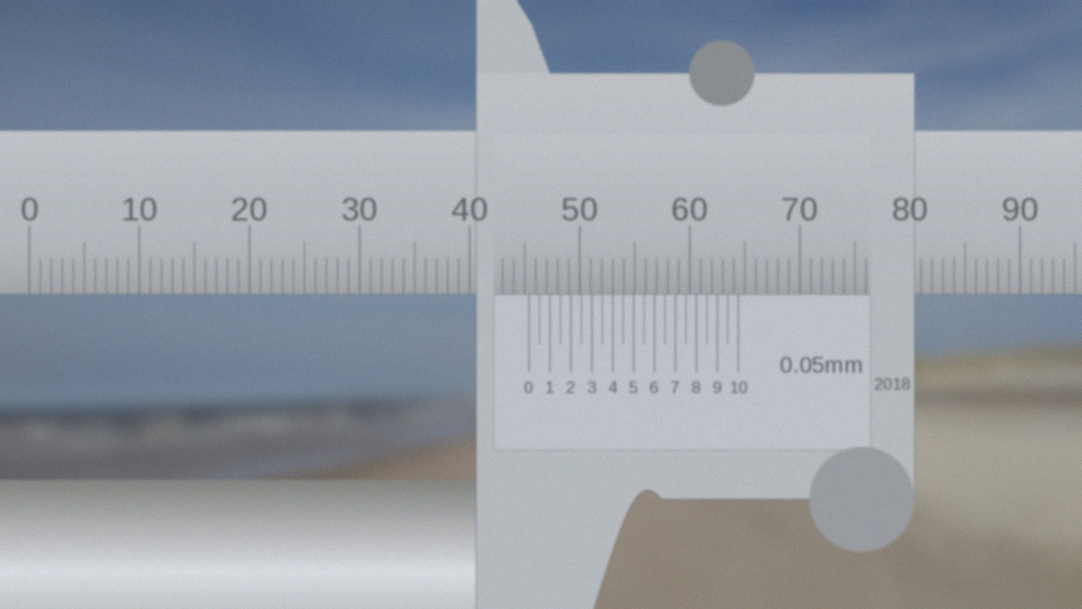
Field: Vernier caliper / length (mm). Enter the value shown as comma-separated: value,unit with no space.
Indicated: 45.4,mm
